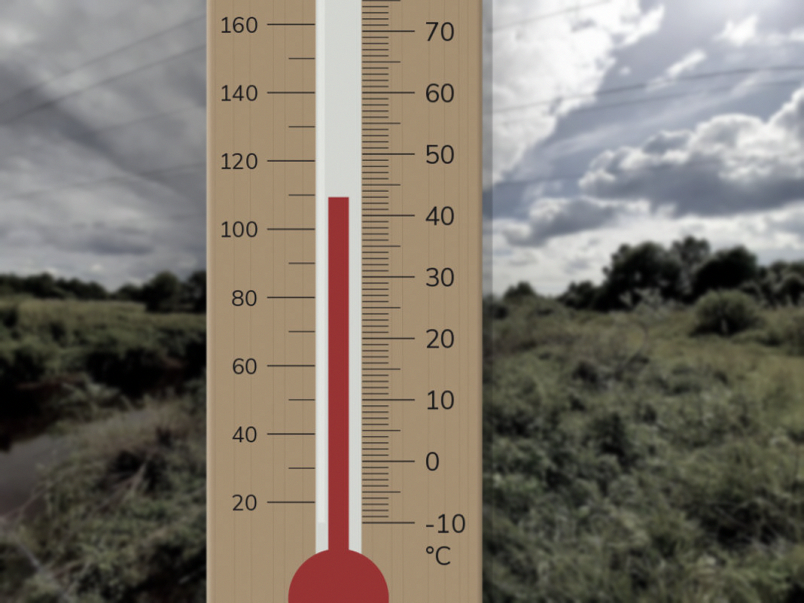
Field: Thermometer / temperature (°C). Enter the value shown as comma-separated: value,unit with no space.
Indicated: 43,°C
